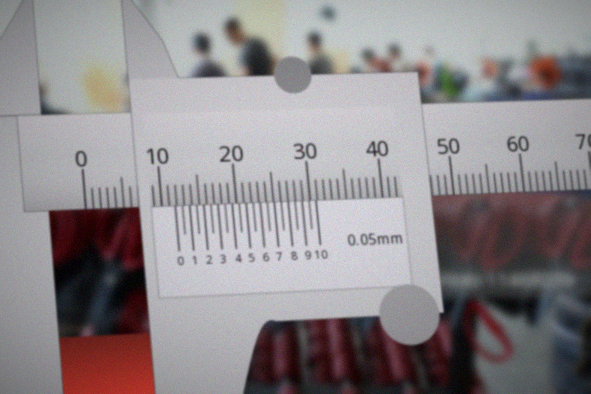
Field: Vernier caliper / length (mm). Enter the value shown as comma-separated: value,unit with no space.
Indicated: 11.8,mm
